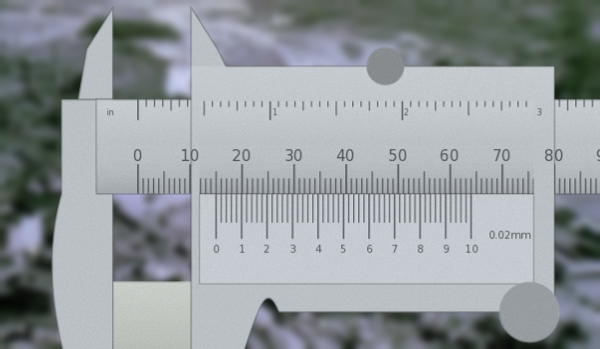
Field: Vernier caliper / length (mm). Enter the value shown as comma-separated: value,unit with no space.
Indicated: 15.0,mm
